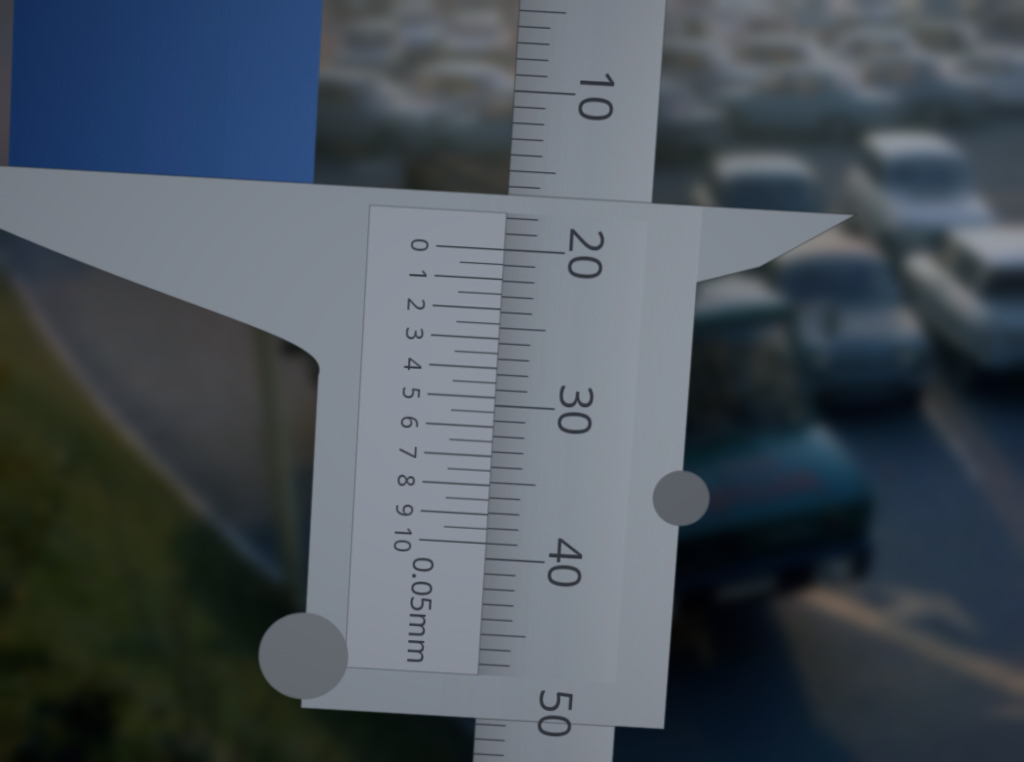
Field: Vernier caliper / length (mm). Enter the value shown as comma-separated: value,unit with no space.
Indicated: 20.0,mm
